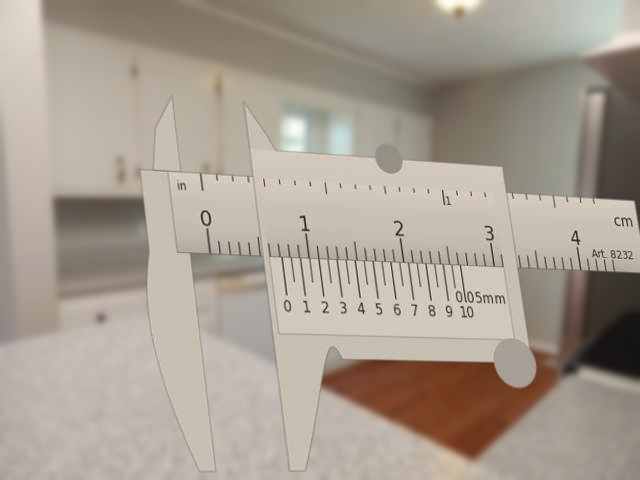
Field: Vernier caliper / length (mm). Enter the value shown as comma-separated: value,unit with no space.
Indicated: 7.2,mm
